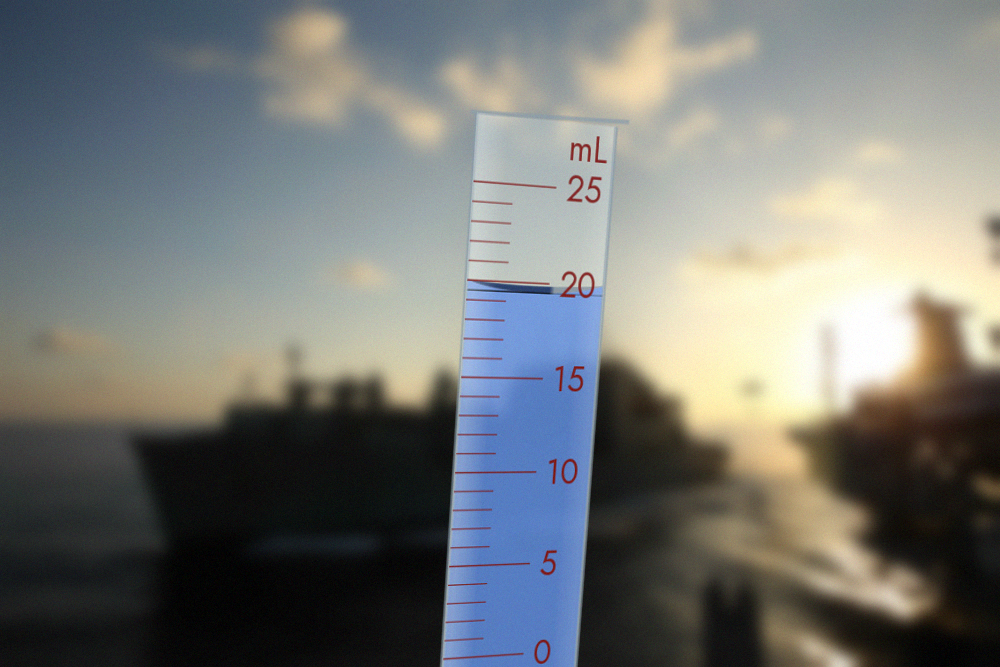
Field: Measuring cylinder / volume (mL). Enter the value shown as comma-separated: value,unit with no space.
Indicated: 19.5,mL
